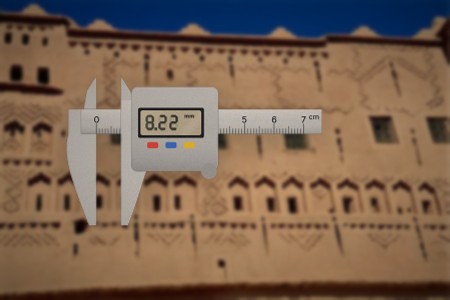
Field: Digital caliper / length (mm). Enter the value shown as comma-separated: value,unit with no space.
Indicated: 8.22,mm
